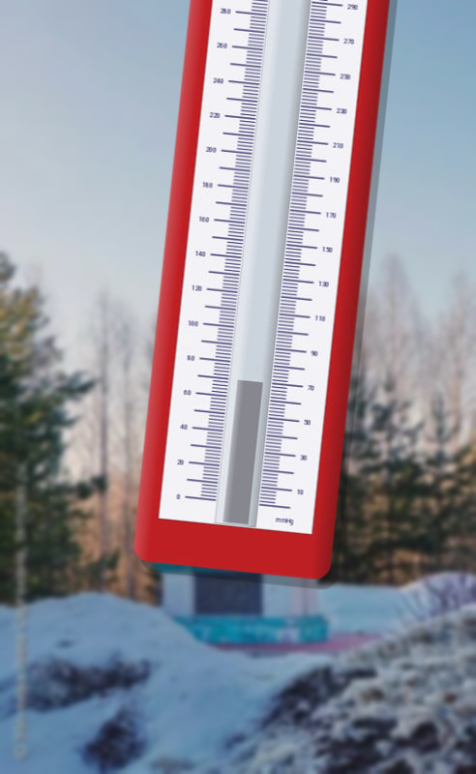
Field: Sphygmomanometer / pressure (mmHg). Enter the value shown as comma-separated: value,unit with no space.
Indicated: 70,mmHg
